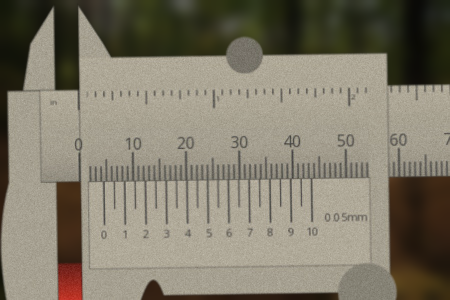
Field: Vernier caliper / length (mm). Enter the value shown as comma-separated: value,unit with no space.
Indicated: 4.5,mm
